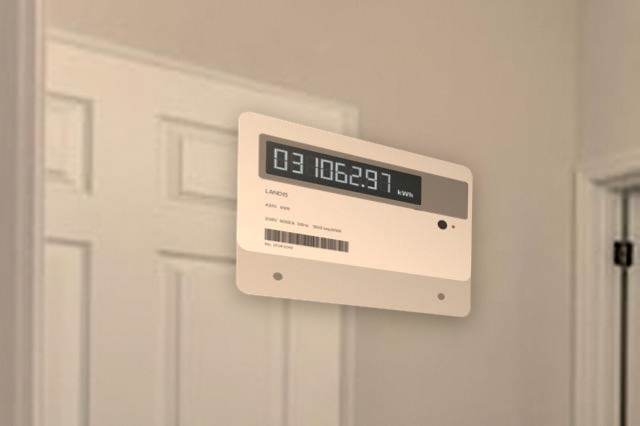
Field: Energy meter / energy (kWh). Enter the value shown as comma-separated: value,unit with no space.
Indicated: 31062.97,kWh
